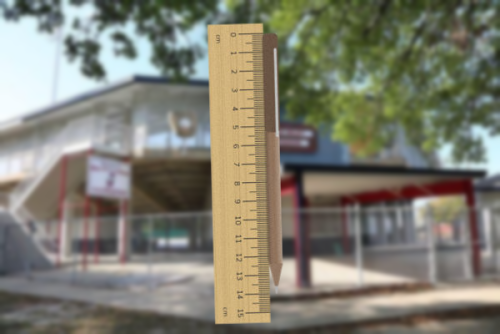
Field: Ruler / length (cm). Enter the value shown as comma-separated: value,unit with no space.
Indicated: 14,cm
